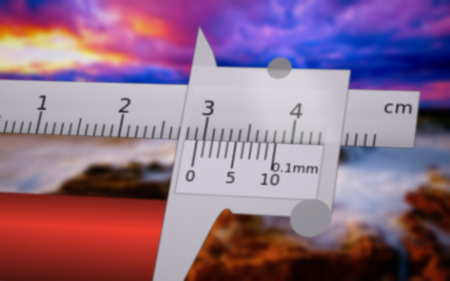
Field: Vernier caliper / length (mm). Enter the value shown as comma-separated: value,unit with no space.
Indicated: 29.2,mm
